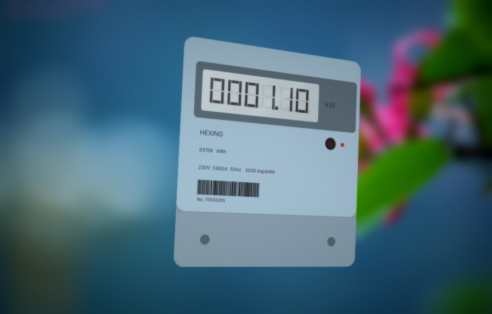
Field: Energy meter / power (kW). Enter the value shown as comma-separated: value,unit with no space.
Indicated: 1.10,kW
